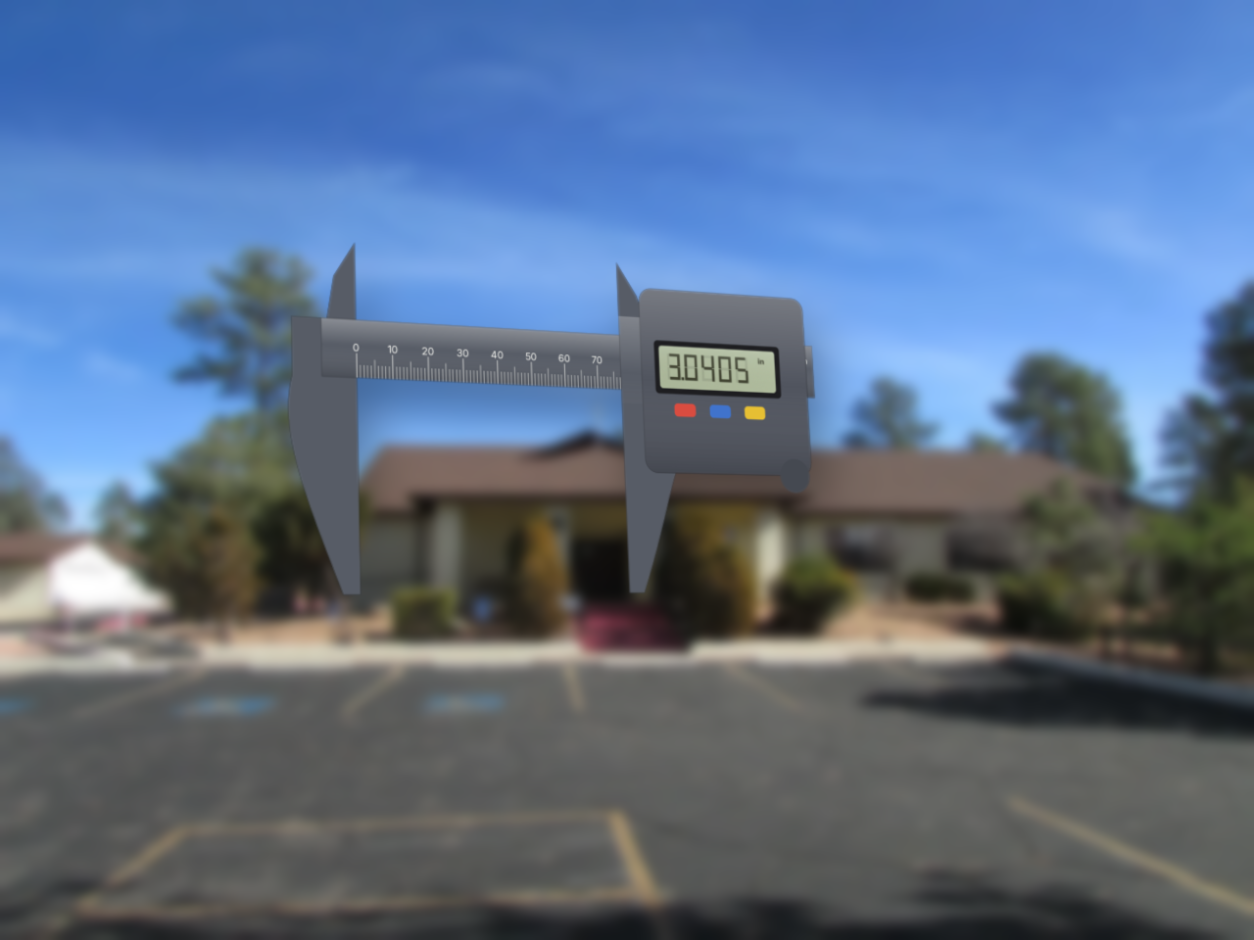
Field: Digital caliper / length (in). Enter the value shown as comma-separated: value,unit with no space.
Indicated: 3.0405,in
